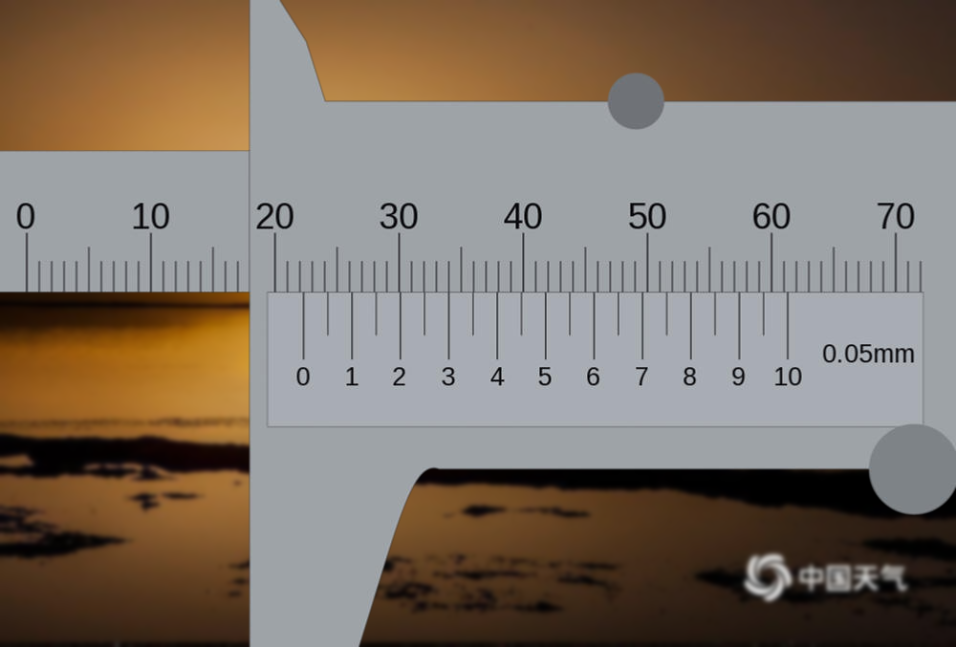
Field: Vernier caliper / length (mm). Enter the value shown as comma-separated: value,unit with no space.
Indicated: 22.3,mm
